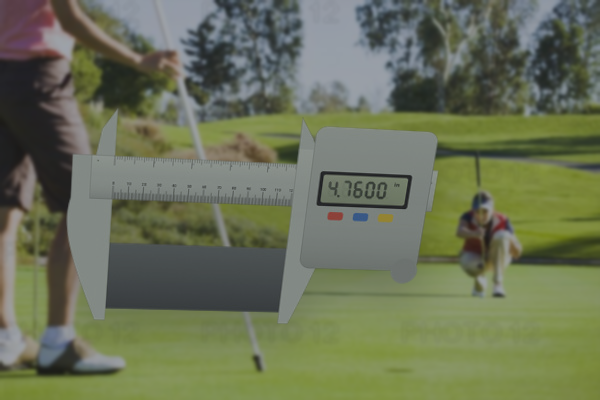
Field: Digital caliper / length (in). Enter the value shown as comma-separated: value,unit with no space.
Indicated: 4.7600,in
